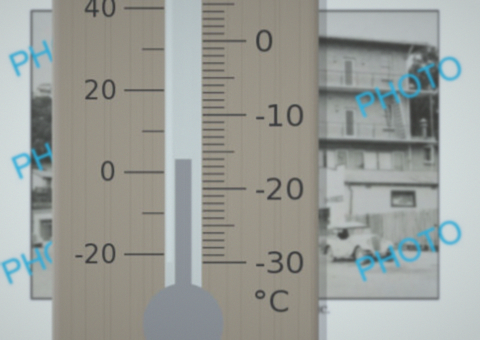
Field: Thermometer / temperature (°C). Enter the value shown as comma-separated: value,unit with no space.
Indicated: -16,°C
